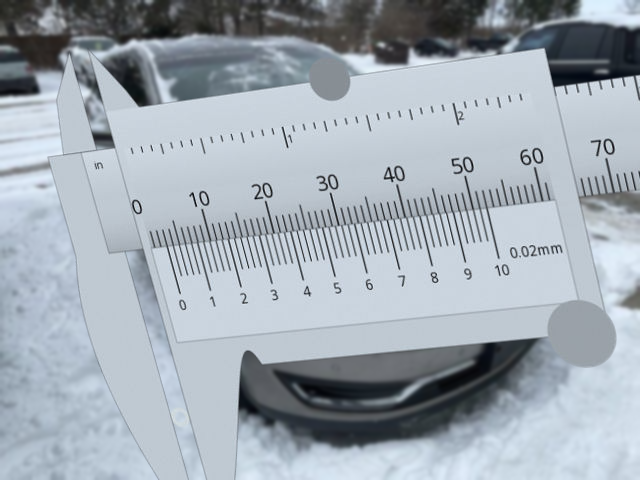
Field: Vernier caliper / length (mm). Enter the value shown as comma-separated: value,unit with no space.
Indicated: 3.0,mm
